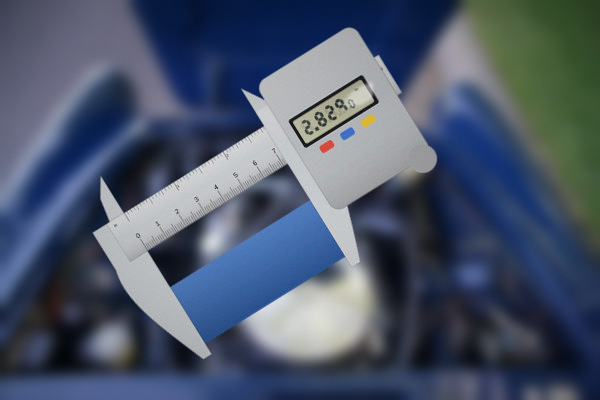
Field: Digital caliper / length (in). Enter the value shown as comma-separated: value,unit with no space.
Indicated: 2.8290,in
